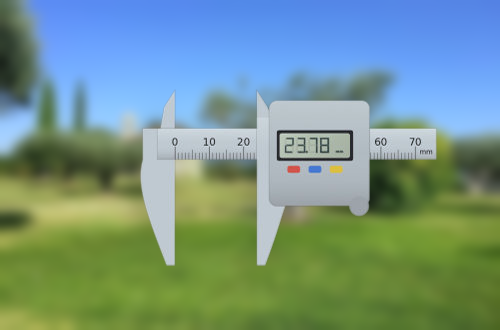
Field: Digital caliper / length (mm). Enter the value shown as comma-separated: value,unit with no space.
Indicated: 23.78,mm
